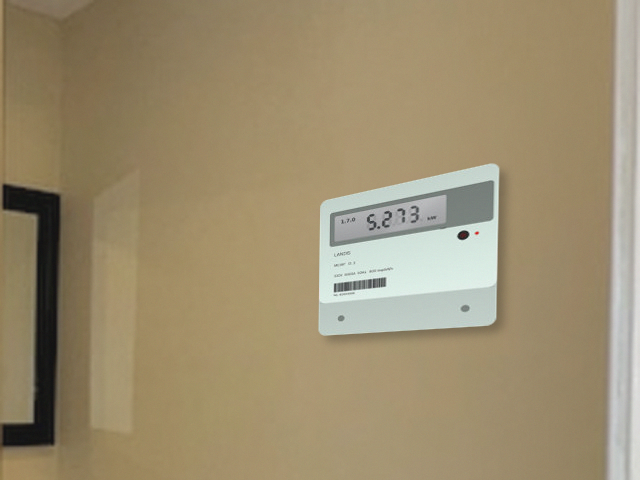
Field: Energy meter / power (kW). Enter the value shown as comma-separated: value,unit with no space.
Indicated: 5.273,kW
